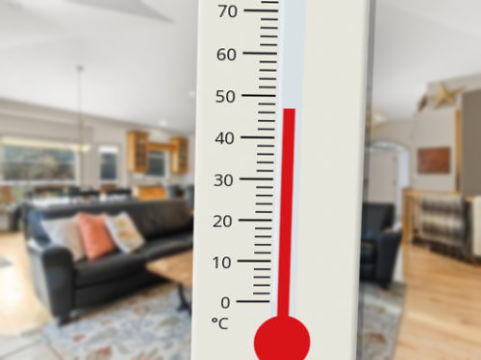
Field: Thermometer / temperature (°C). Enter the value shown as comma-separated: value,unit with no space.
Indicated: 47,°C
